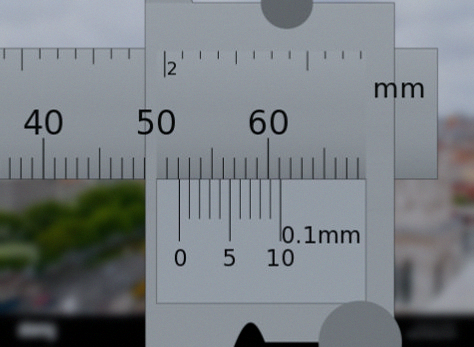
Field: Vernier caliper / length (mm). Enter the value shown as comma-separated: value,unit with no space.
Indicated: 52.1,mm
